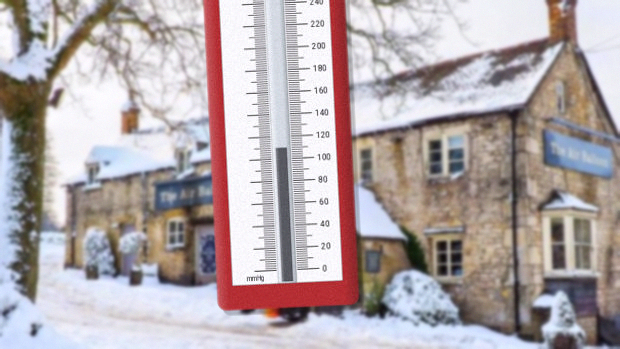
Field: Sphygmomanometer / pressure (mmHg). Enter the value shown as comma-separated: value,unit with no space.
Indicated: 110,mmHg
